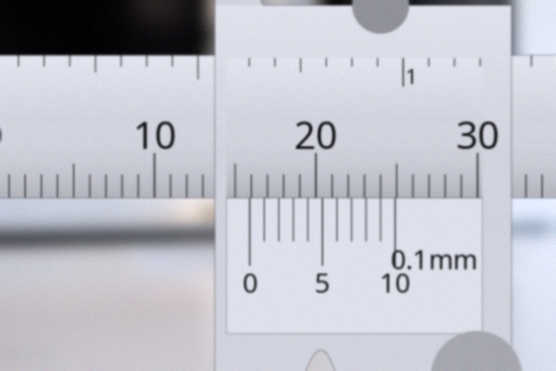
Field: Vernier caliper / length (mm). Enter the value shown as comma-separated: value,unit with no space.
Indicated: 15.9,mm
